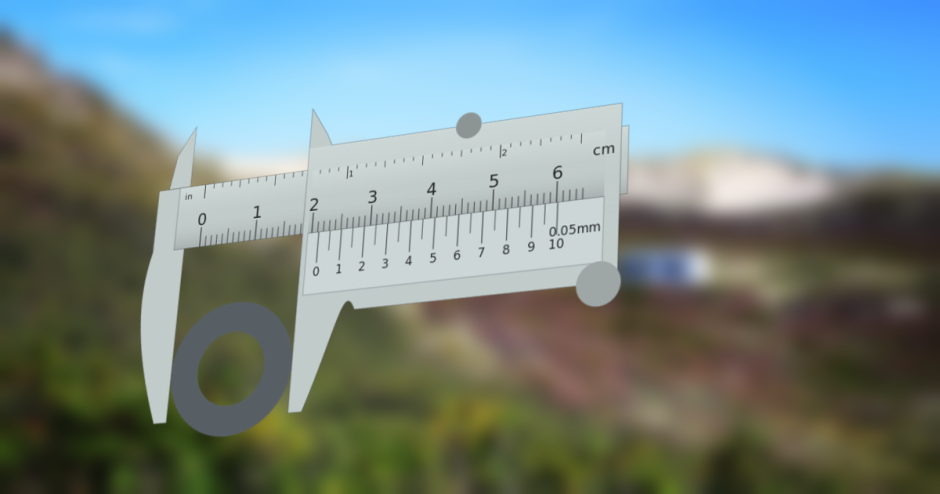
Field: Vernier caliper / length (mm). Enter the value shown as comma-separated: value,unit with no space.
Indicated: 21.2,mm
